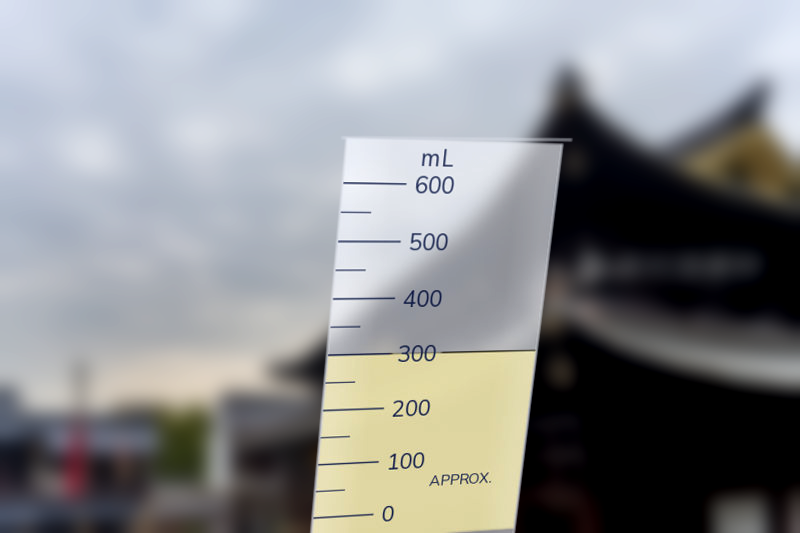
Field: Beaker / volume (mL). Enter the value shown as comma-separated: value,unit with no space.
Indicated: 300,mL
